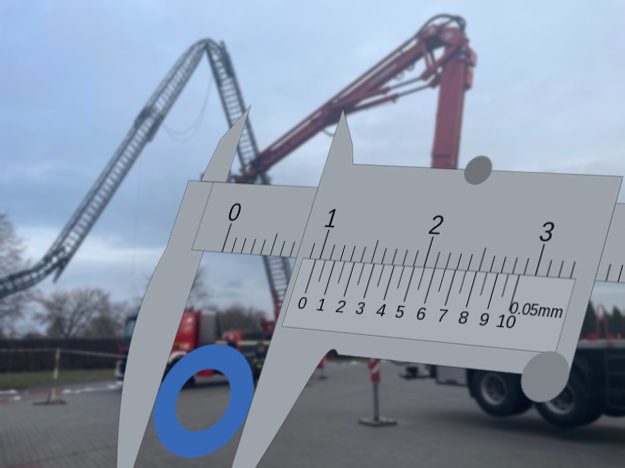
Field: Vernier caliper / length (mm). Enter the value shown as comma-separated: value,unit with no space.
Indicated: 9.6,mm
